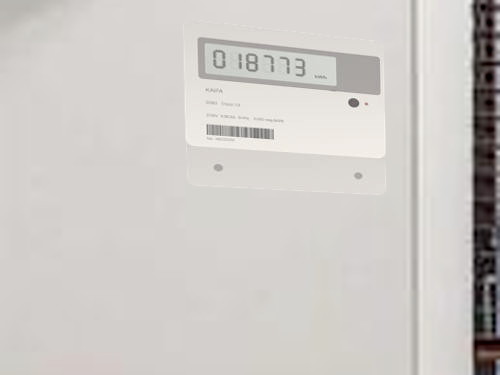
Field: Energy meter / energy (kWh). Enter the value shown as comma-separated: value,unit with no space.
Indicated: 18773,kWh
